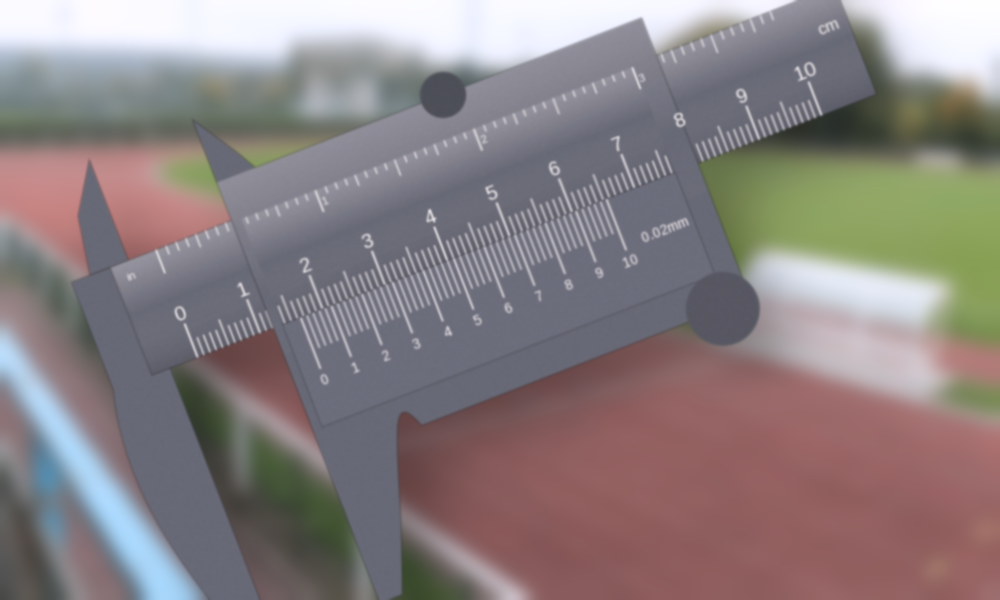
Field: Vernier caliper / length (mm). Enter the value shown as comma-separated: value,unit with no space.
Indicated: 16.5,mm
